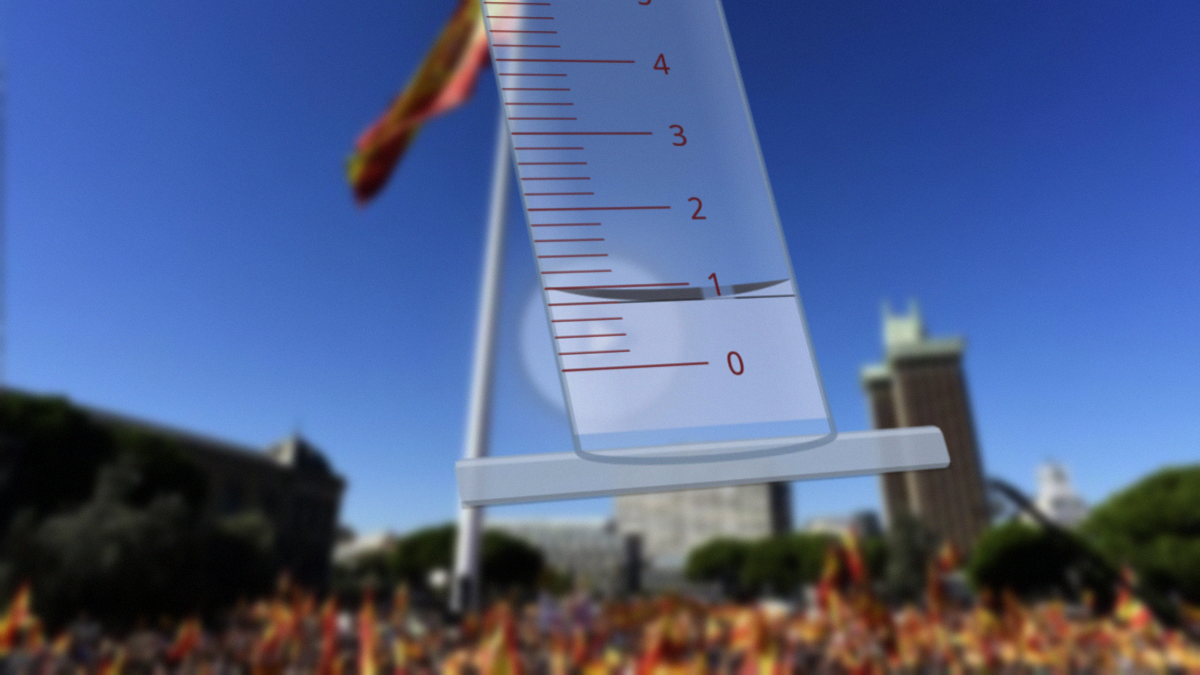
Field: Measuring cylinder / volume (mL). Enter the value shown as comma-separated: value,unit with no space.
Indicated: 0.8,mL
